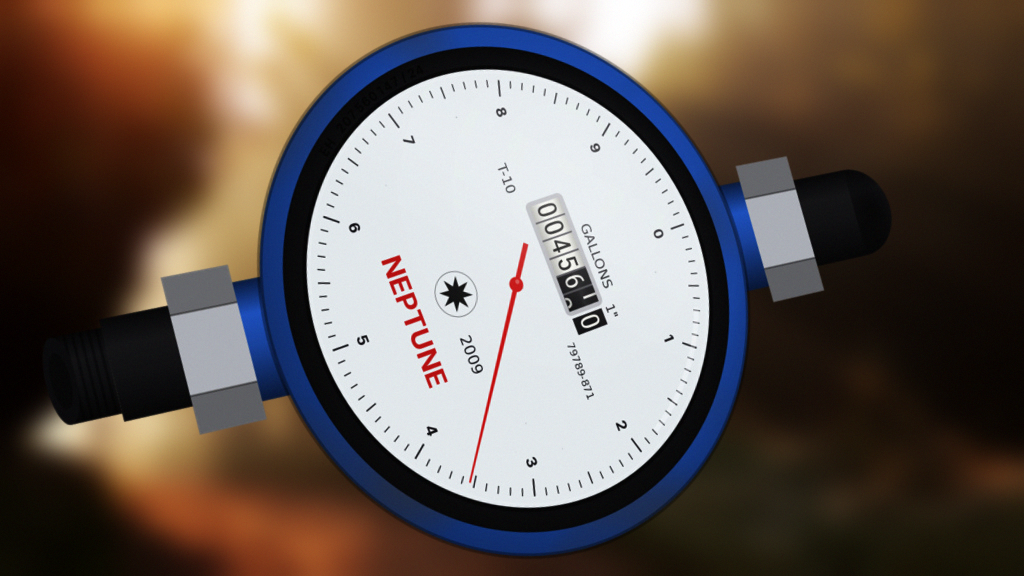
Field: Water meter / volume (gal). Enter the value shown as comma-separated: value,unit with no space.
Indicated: 45613.5,gal
